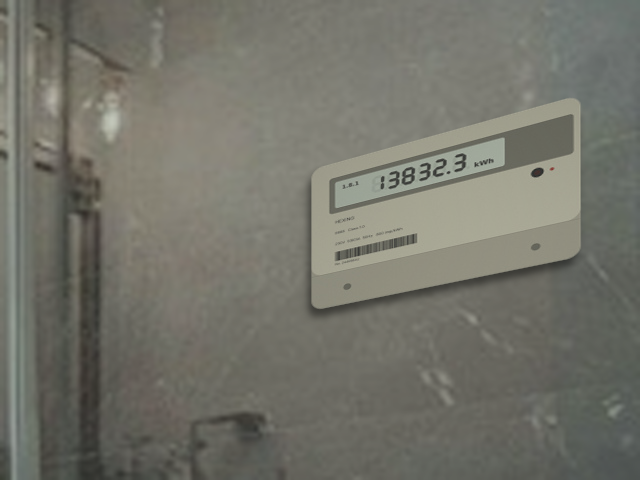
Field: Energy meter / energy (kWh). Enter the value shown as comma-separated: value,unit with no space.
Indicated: 13832.3,kWh
